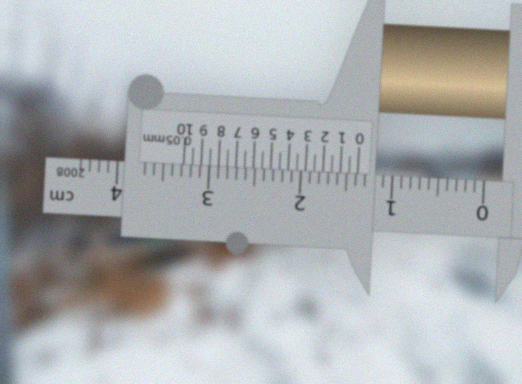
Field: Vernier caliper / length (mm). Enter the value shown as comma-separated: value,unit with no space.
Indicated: 13.8,mm
